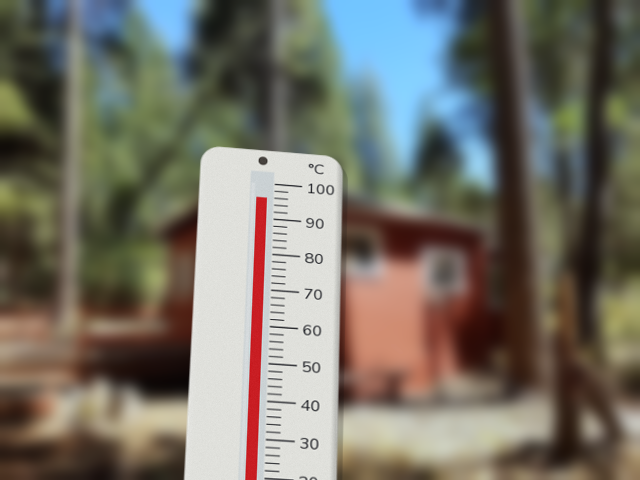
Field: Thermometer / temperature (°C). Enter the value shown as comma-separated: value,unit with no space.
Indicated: 96,°C
